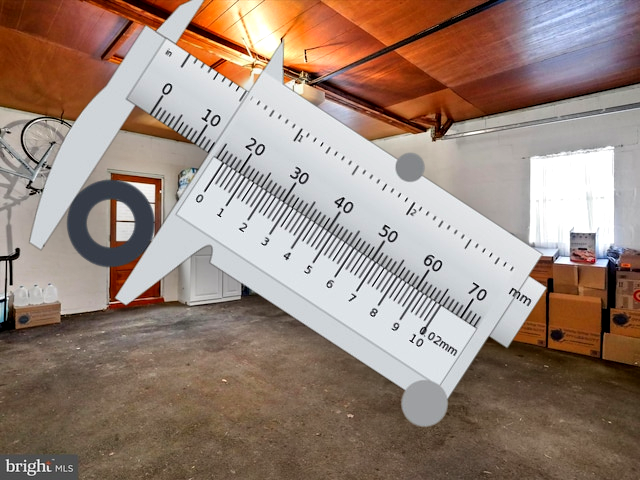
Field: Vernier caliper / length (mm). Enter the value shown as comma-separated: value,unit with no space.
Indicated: 16.5,mm
